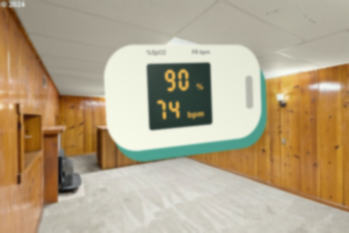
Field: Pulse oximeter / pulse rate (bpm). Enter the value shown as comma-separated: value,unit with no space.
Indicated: 74,bpm
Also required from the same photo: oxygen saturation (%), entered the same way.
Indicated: 90,%
